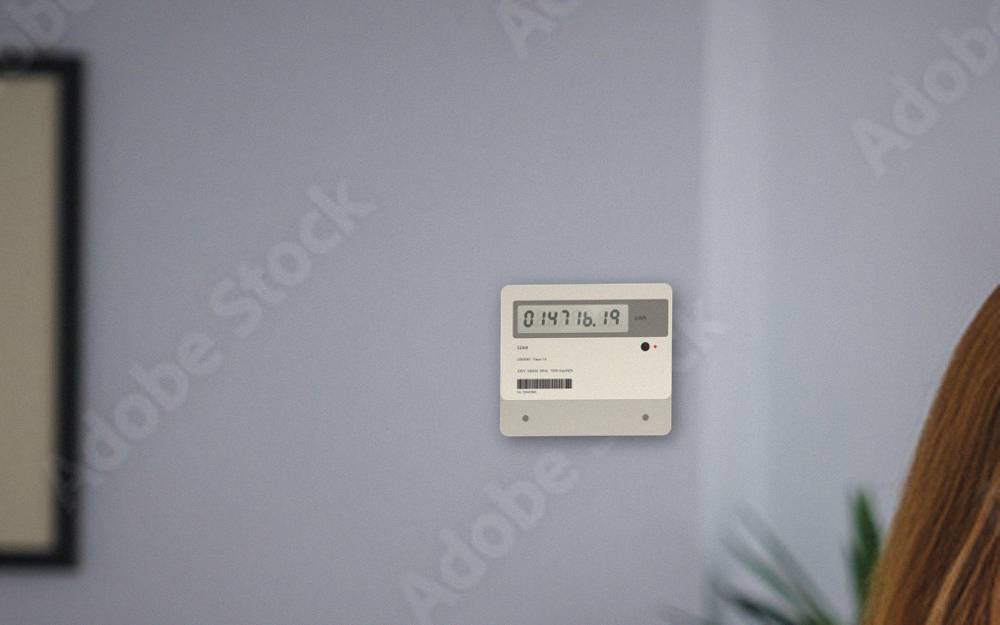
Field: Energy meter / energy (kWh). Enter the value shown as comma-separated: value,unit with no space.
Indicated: 14716.19,kWh
